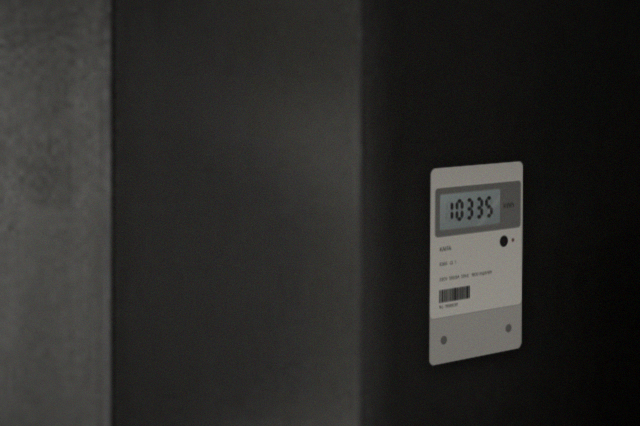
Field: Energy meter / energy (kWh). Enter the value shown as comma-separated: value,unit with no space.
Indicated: 10335,kWh
